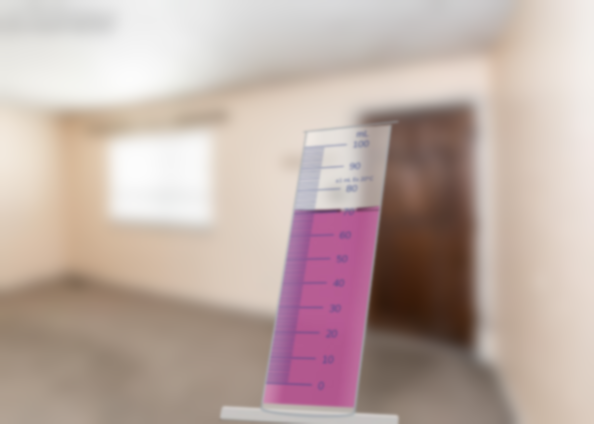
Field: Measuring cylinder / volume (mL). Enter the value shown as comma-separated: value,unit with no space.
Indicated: 70,mL
